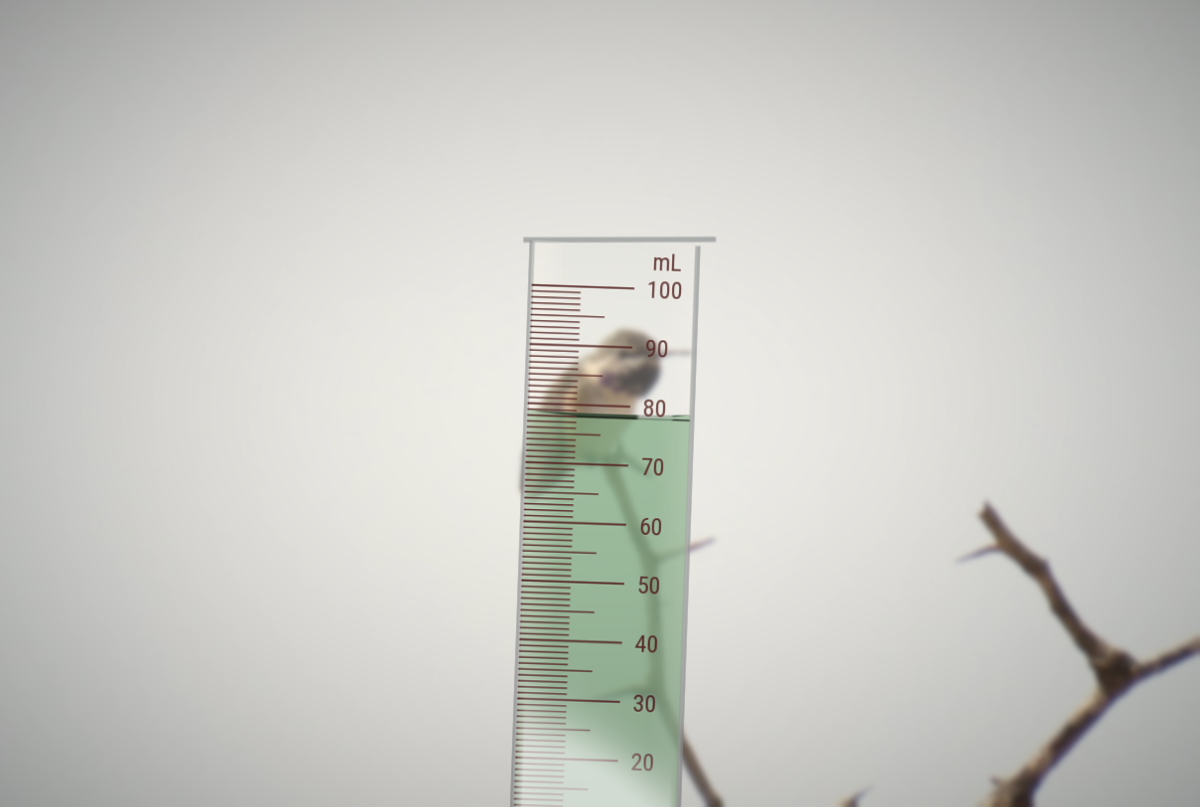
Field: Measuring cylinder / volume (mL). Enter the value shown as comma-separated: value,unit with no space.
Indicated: 78,mL
